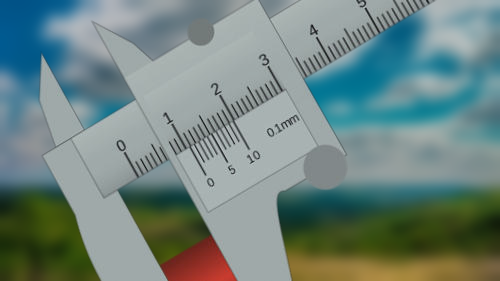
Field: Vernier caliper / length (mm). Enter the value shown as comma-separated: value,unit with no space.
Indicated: 10.8,mm
